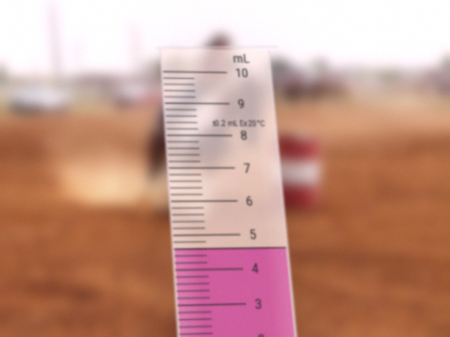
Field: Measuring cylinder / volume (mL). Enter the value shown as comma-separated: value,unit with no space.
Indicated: 4.6,mL
